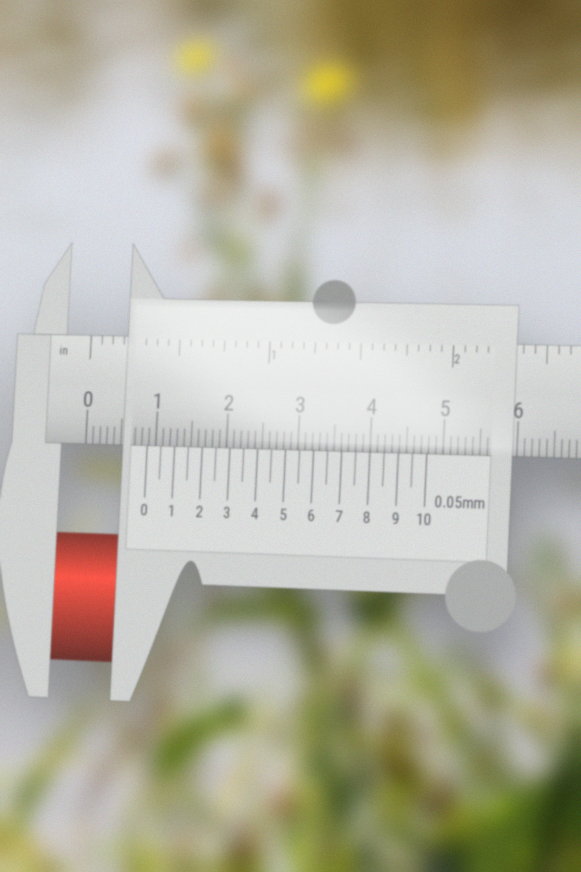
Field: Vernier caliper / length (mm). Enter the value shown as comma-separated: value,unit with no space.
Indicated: 8.8,mm
